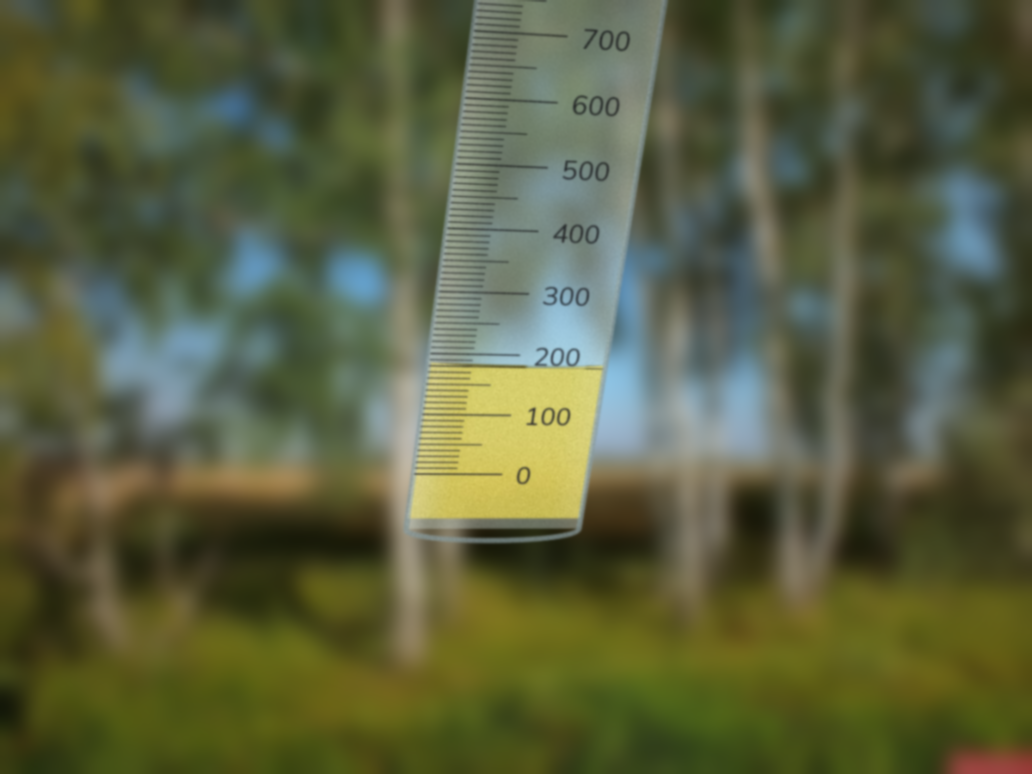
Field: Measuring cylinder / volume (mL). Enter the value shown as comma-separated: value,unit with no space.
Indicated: 180,mL
